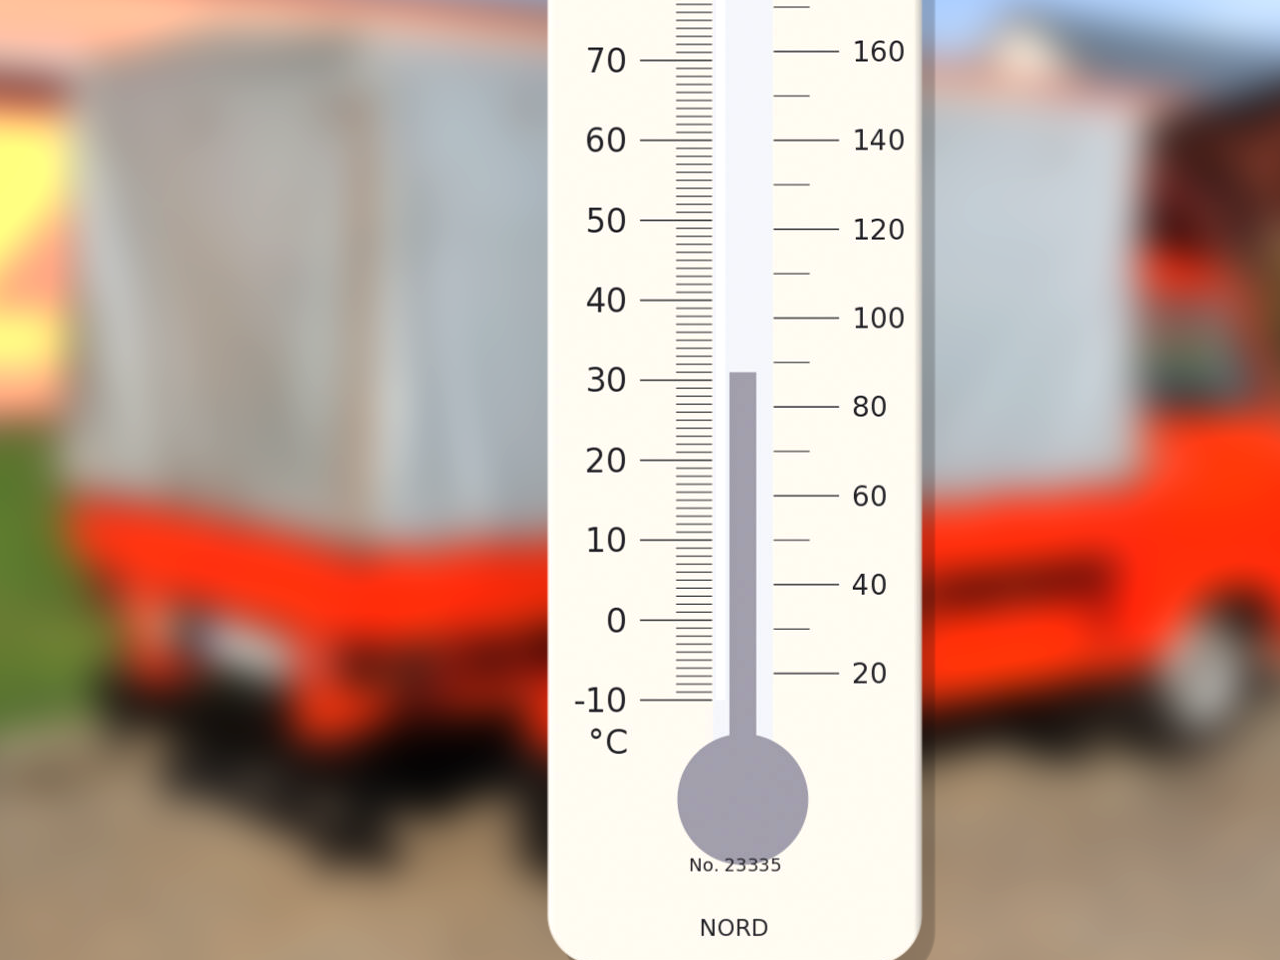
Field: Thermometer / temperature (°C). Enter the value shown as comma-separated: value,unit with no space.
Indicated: 31,°C
